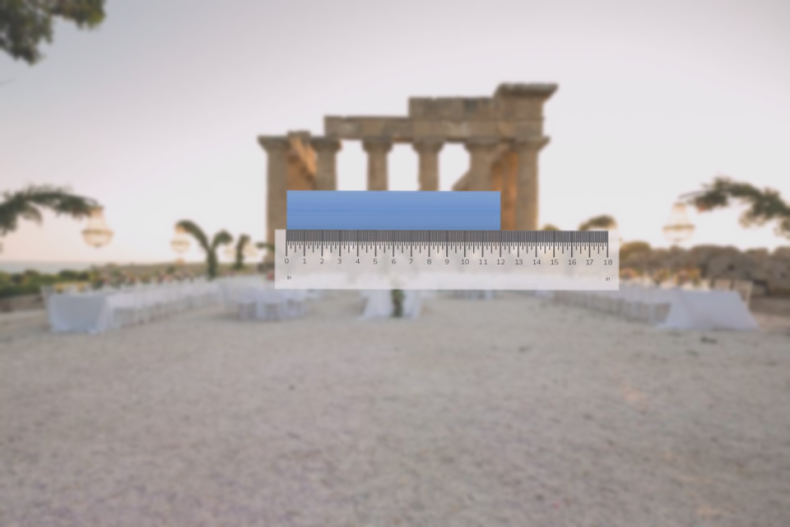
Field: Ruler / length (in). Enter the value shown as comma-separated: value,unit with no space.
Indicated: 12,in
